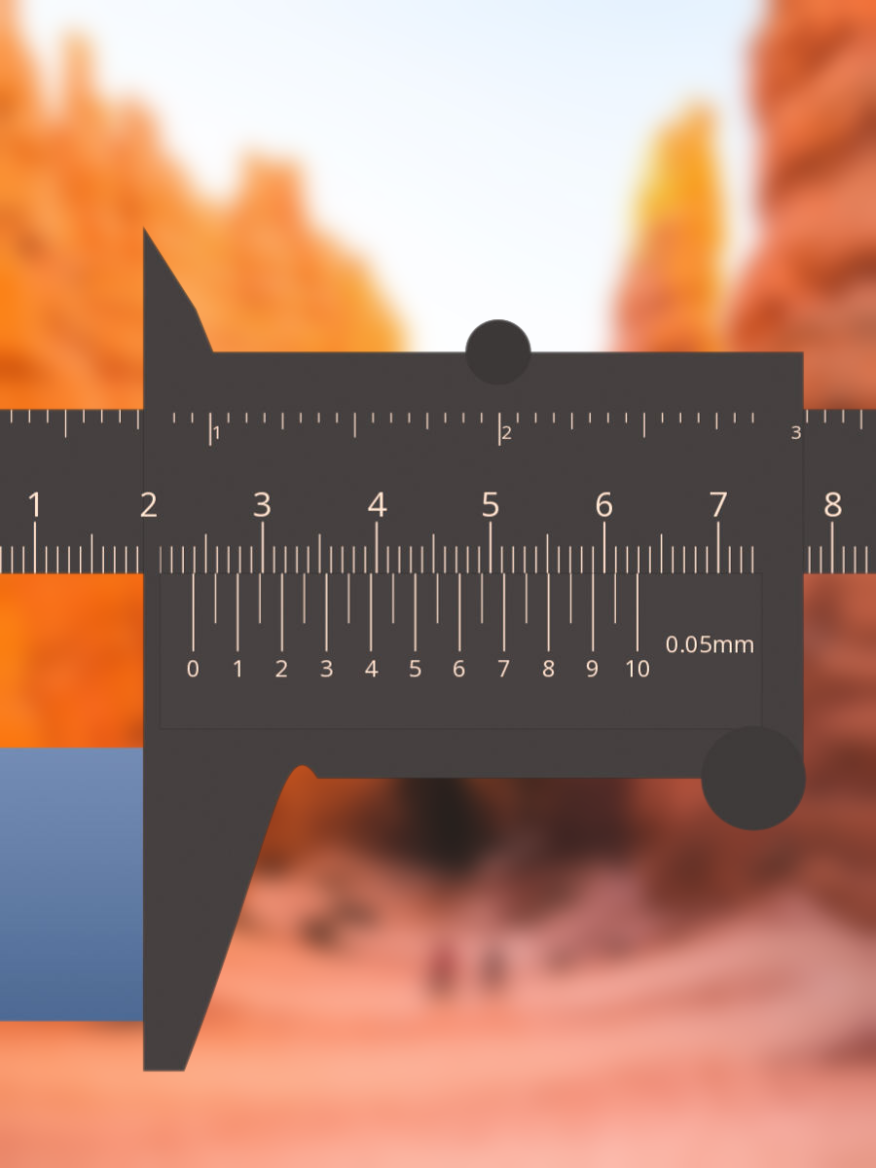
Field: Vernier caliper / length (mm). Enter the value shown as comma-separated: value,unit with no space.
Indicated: 23.9,mm
